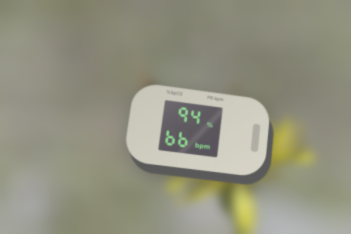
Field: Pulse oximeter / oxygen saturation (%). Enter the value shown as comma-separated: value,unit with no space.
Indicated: 94,%
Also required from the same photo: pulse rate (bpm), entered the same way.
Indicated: 66,bpm
